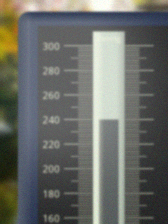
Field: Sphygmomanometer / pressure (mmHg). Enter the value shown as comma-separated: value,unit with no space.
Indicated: 240,mmHg
